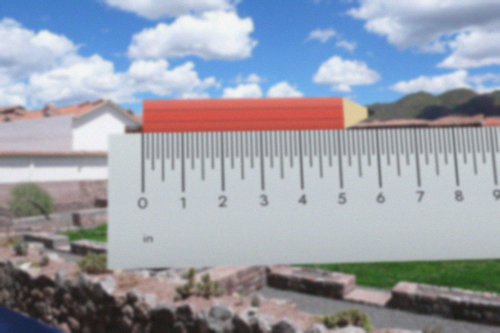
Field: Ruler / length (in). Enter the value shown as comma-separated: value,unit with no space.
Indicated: 6,in
